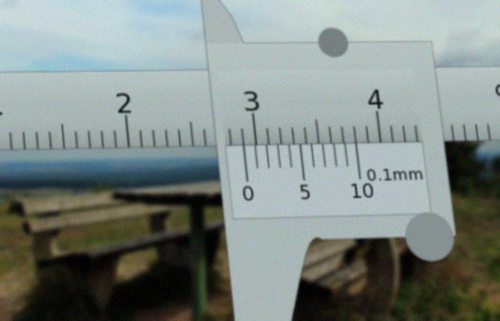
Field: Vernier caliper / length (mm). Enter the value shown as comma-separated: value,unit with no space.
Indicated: 29.0,mm
